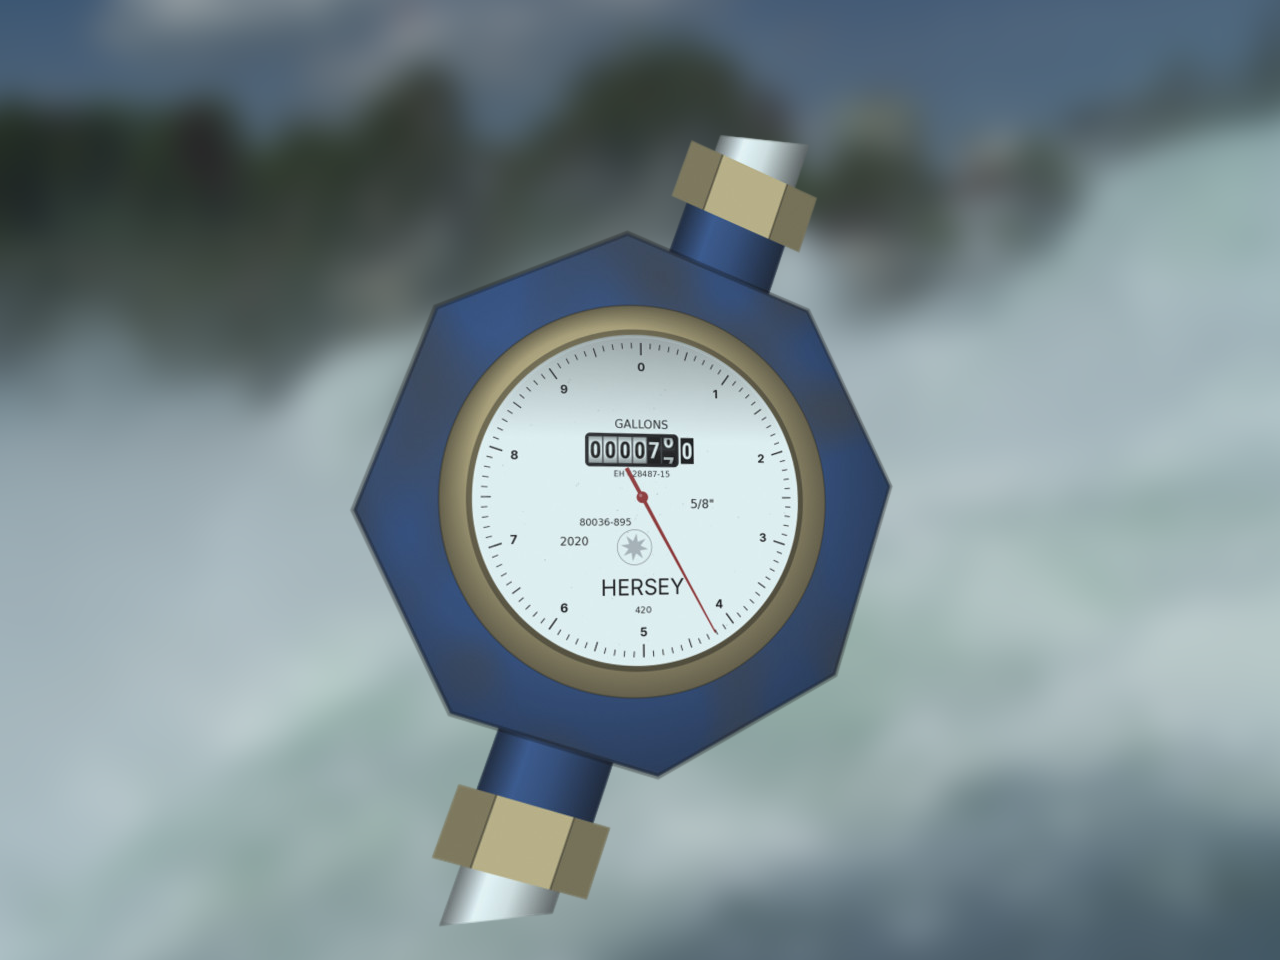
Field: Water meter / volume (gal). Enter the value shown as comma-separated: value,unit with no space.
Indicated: 764.2,gal
